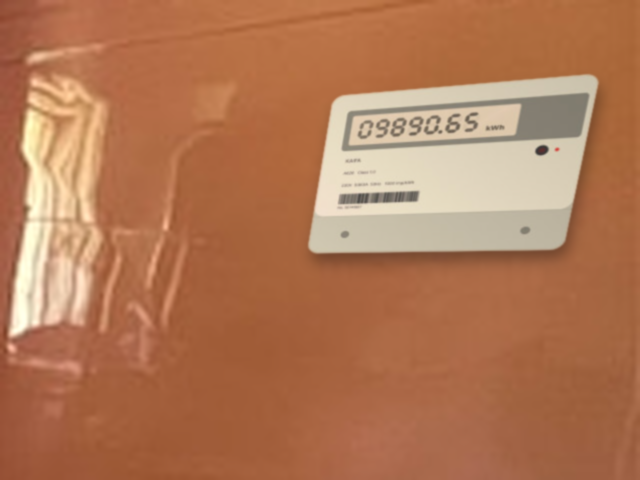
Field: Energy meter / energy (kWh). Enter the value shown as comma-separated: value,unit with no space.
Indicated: 9890.65,kWh
